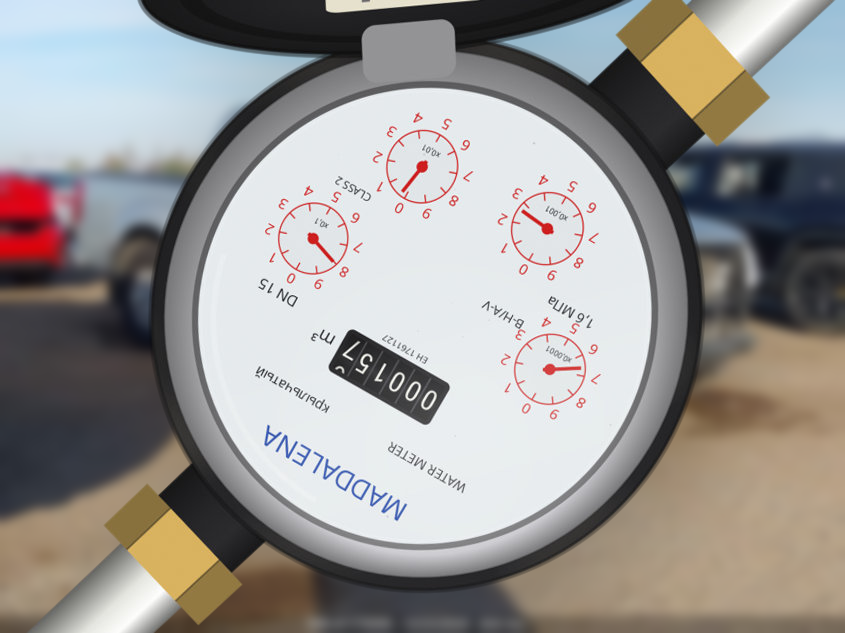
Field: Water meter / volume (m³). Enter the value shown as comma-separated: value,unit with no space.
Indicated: 156.8026,m³
